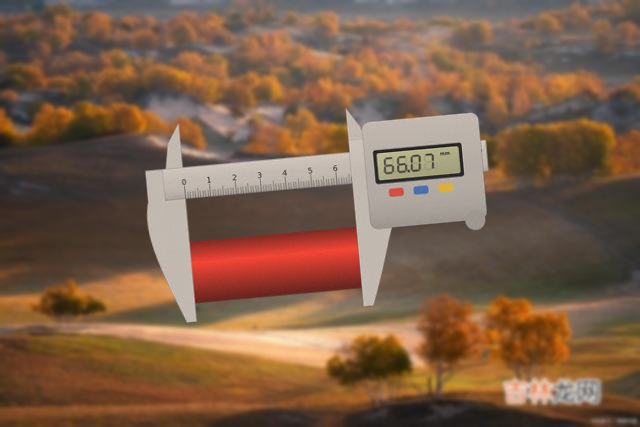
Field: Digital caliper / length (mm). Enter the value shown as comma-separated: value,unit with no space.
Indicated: 66.07,mm
